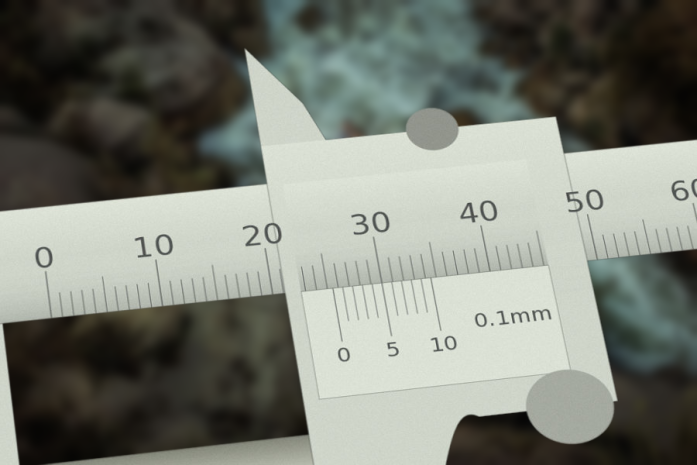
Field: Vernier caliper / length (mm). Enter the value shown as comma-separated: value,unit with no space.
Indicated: 25.5,mm
